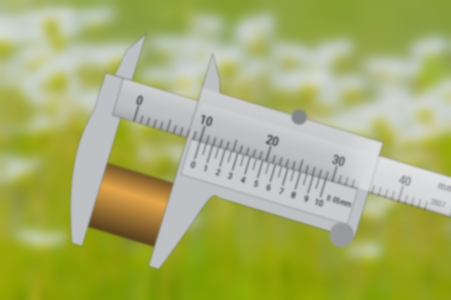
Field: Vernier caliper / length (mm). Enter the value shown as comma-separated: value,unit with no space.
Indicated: 10.0,mm
